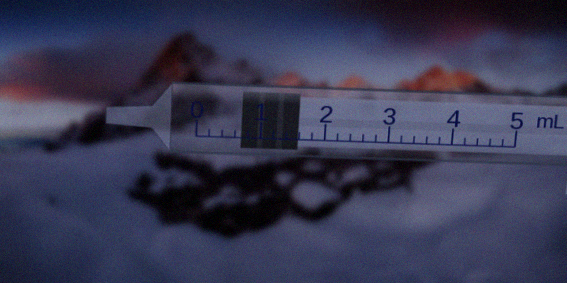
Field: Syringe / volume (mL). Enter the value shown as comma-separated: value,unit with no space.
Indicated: 0.7,mL
